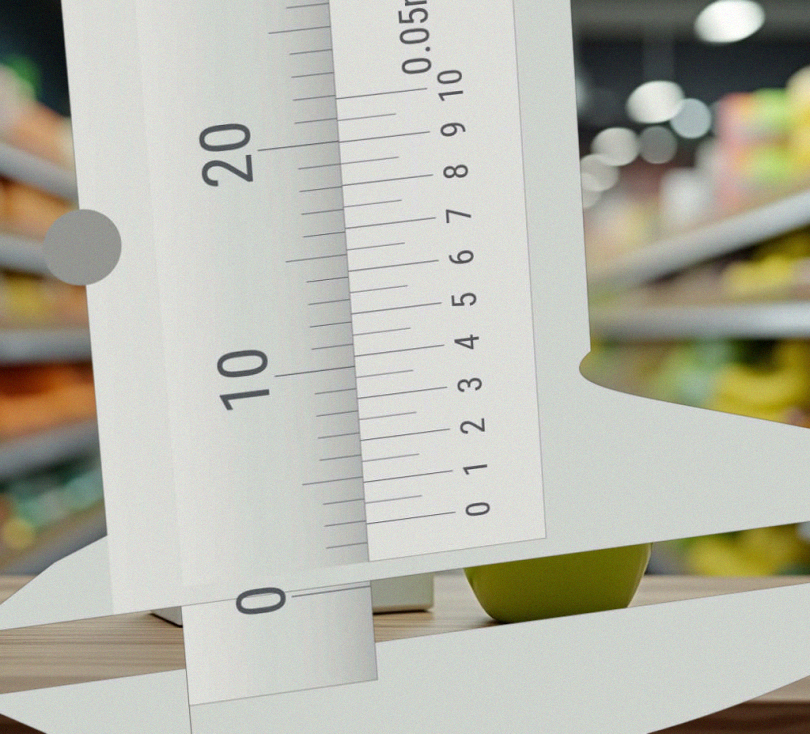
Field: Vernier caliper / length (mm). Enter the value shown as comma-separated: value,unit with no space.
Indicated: 2.85,mm
